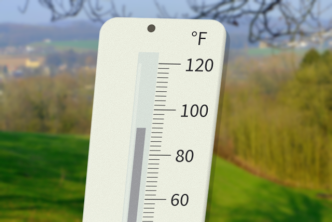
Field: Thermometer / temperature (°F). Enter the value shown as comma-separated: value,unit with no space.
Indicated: 92,°F
